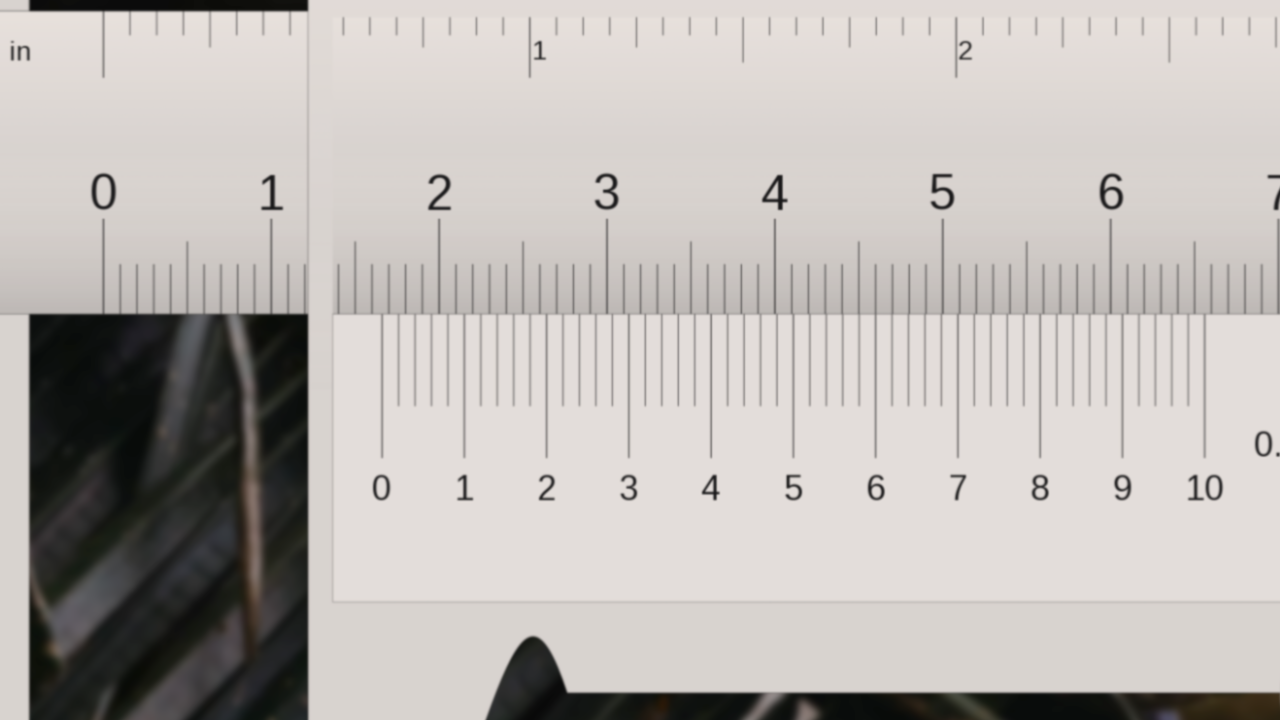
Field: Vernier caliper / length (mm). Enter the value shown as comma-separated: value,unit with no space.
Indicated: 16.6,mm
